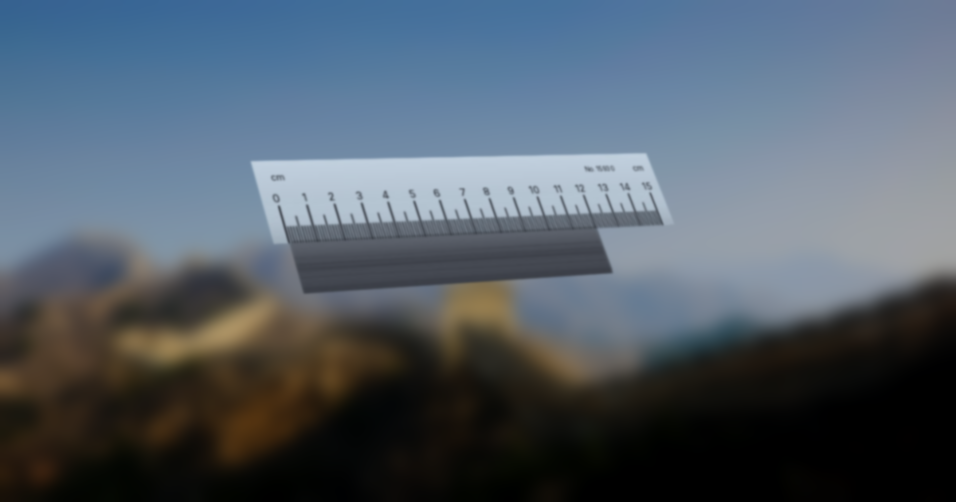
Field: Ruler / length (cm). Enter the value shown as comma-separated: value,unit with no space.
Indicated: 12,cm
